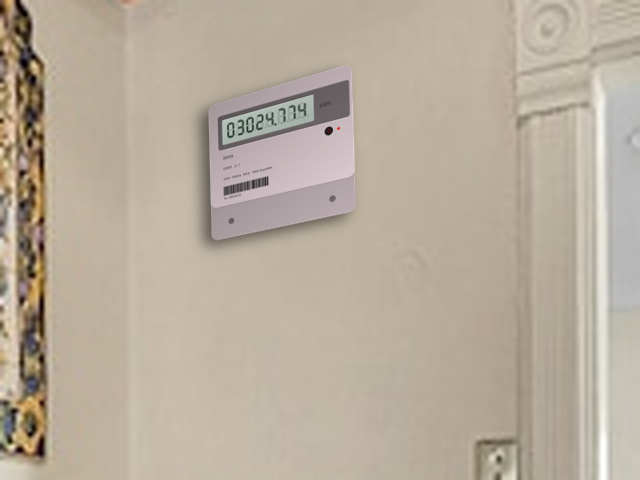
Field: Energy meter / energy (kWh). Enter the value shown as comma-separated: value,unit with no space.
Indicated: 3024.774,kWh
